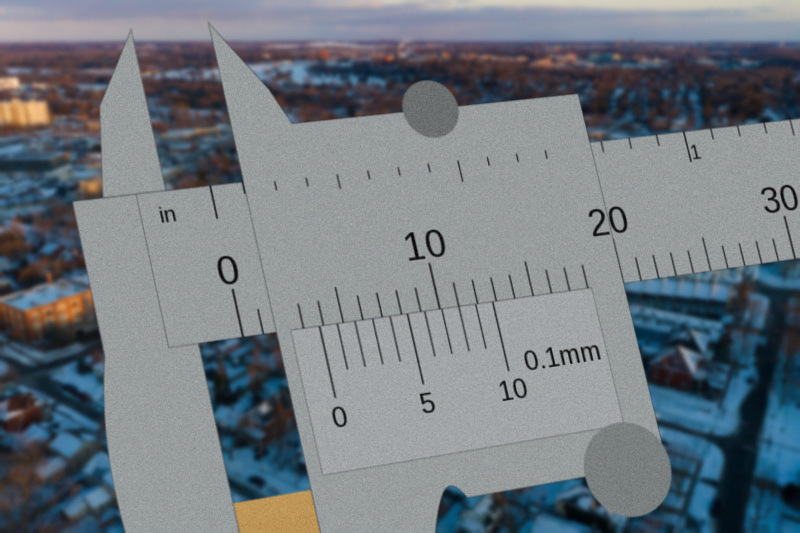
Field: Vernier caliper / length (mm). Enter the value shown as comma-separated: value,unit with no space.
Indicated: 3.8,mm
